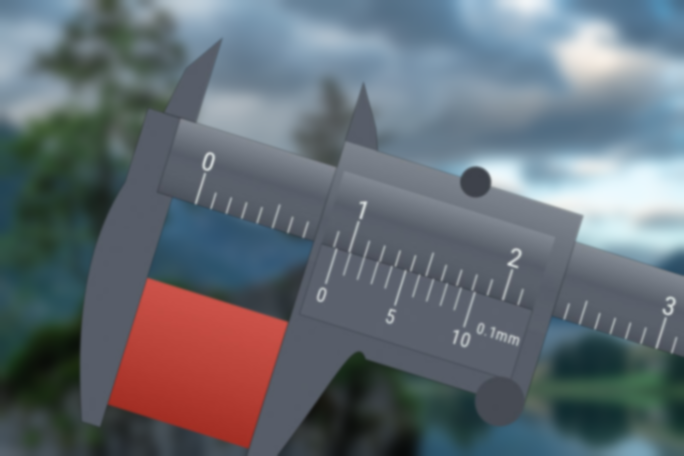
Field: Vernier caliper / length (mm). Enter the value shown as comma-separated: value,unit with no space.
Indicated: 9.2,mm
